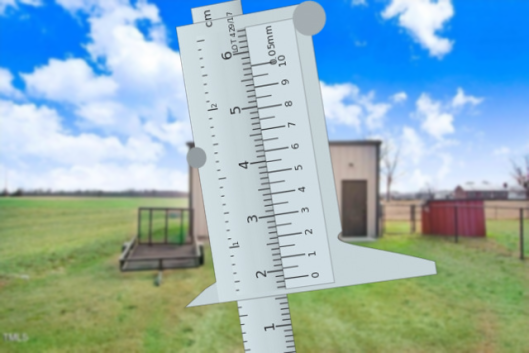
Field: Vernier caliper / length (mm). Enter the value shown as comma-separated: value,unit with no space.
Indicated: 18.4,mm
